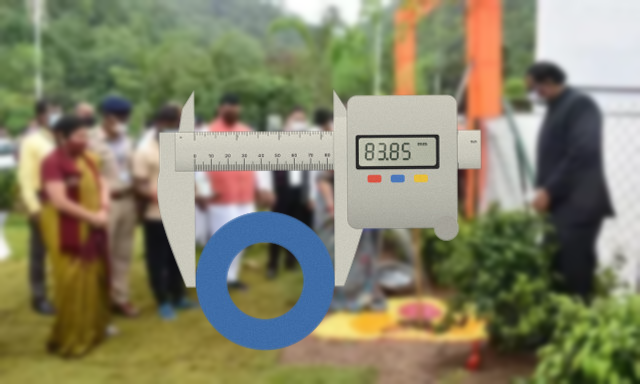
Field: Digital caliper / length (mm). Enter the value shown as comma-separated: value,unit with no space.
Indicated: 83.85,mm
